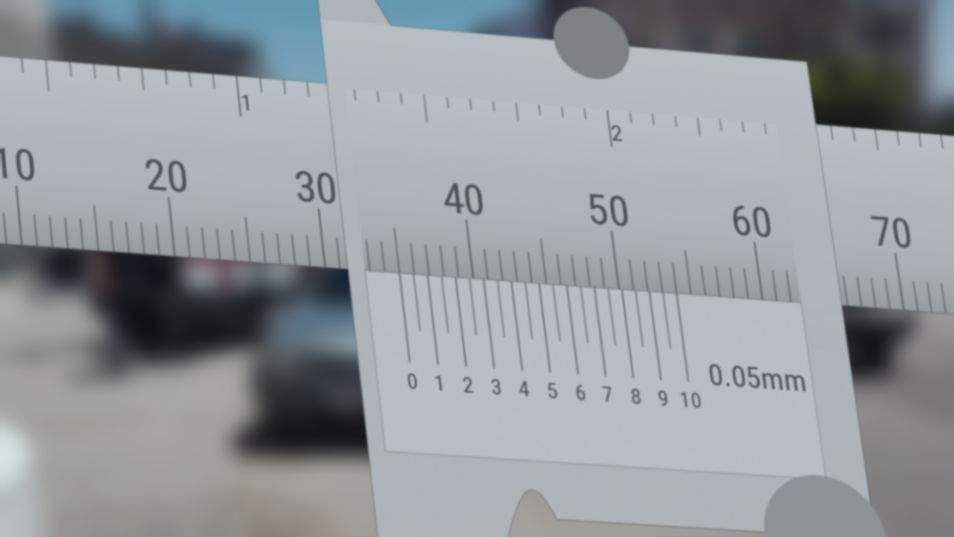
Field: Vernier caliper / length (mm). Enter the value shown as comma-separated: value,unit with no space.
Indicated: 35.0,mm
